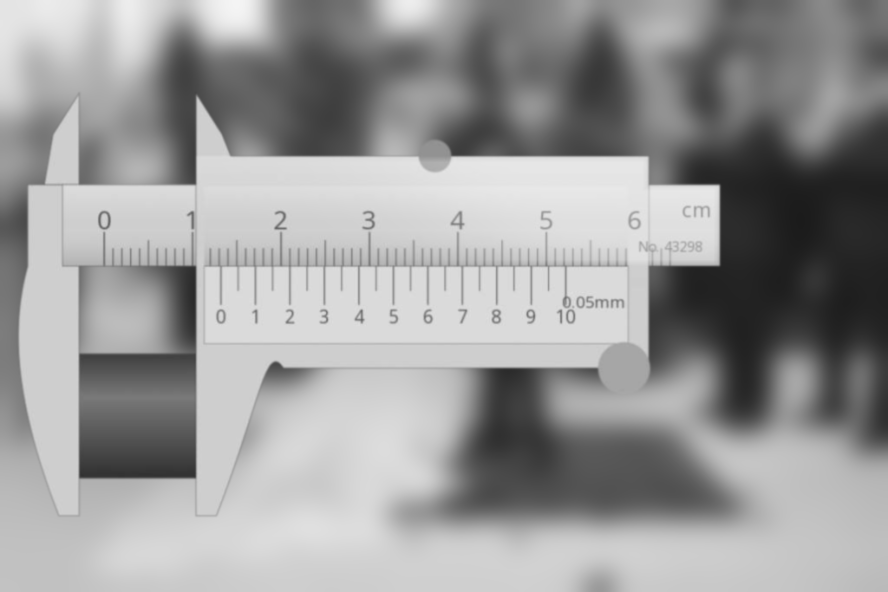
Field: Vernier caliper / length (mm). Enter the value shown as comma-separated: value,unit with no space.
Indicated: 13.2,mm
